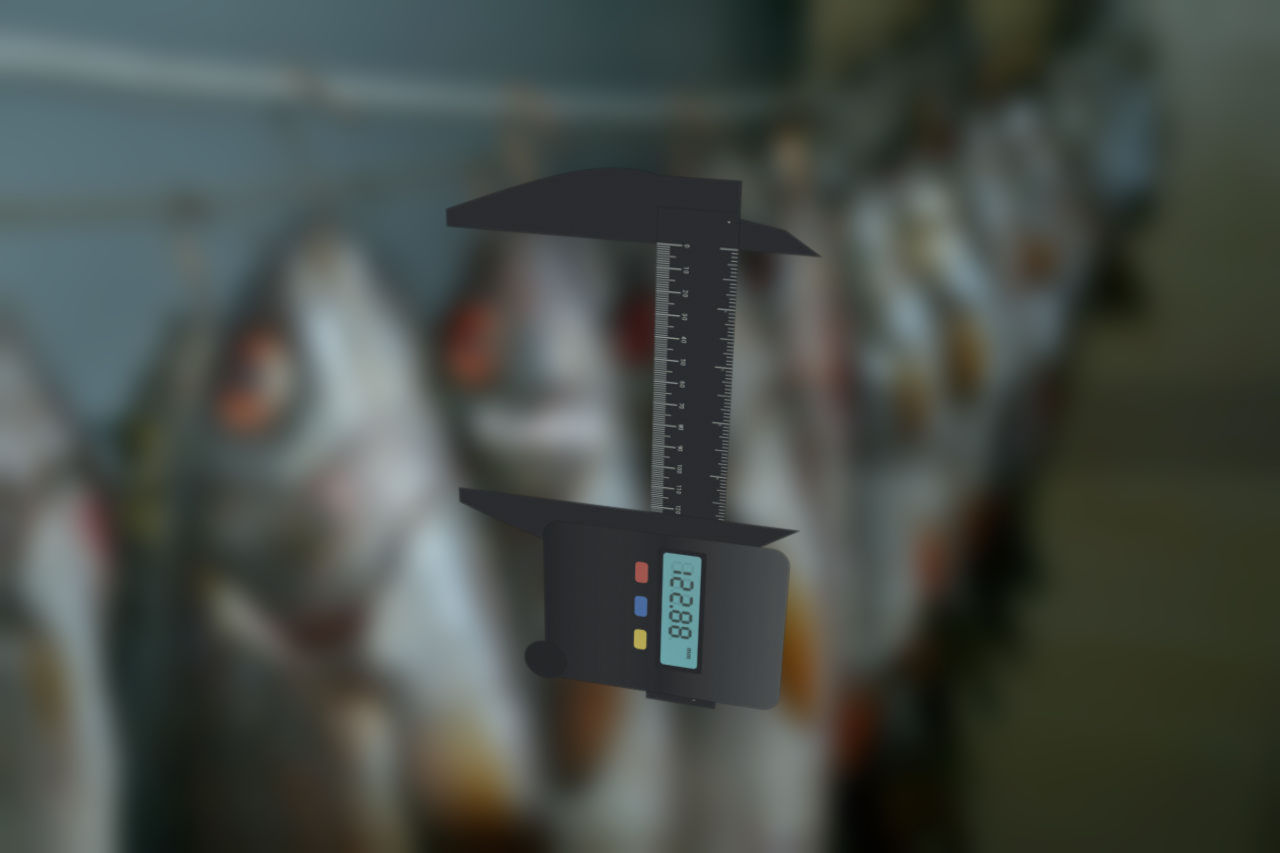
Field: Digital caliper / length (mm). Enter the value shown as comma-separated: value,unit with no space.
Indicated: 122.88,mm
